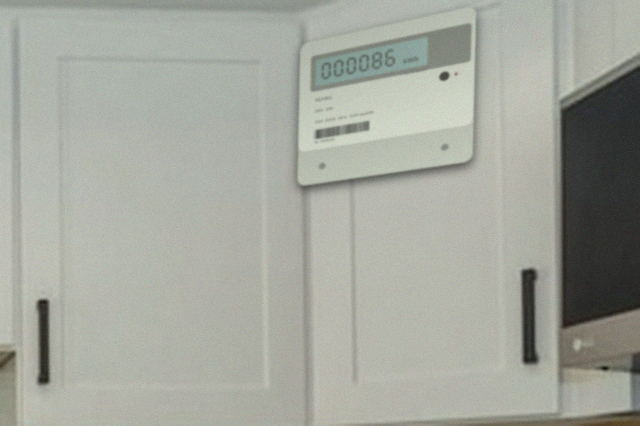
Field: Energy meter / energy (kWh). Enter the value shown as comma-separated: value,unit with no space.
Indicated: 86,kWh
